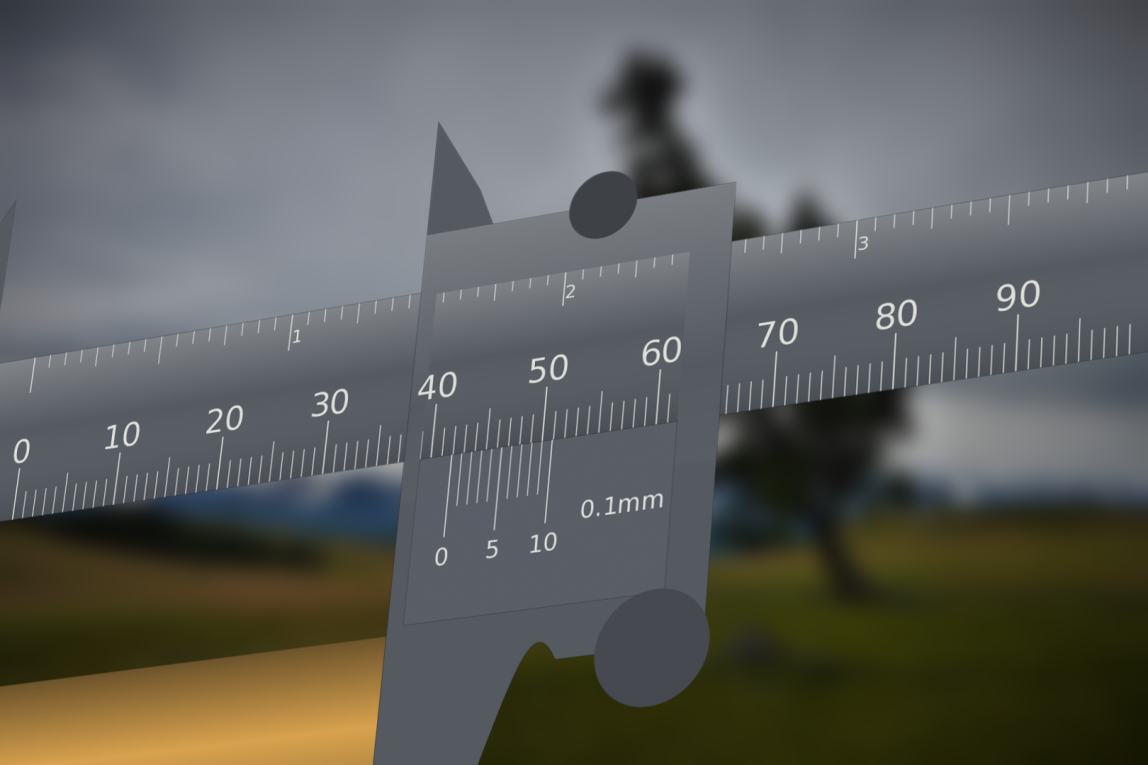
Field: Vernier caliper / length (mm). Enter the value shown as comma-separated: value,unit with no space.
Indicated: 41.9,mm
